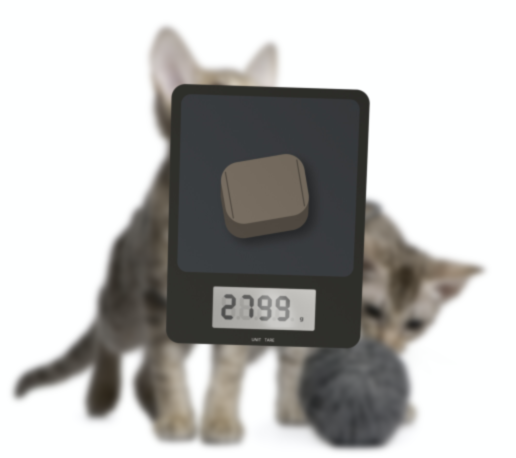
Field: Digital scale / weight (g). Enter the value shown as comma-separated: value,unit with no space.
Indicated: 2799,g
